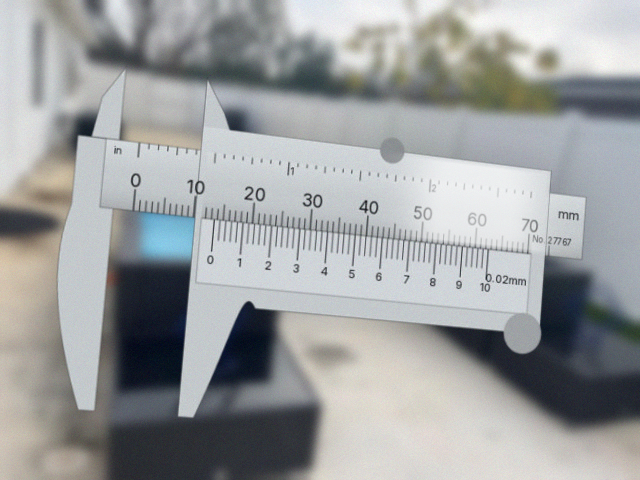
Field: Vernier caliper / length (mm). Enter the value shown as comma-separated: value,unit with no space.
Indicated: 13.5,mm
